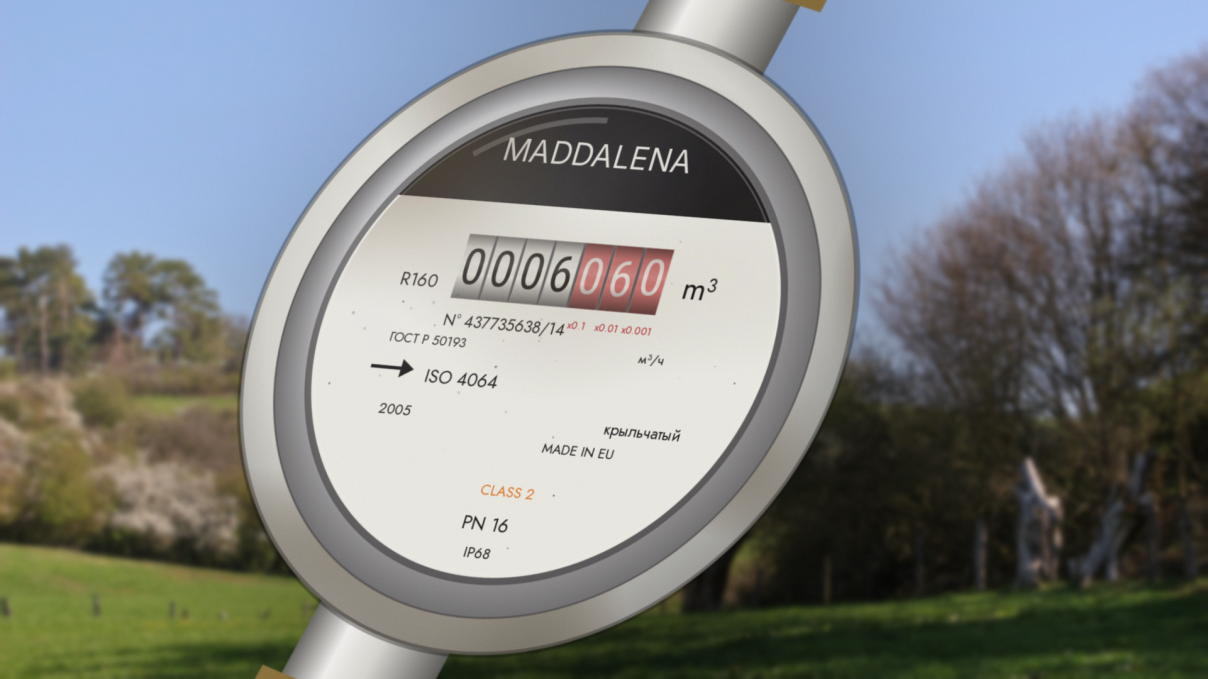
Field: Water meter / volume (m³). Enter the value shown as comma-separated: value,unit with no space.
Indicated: 6.060,m³
